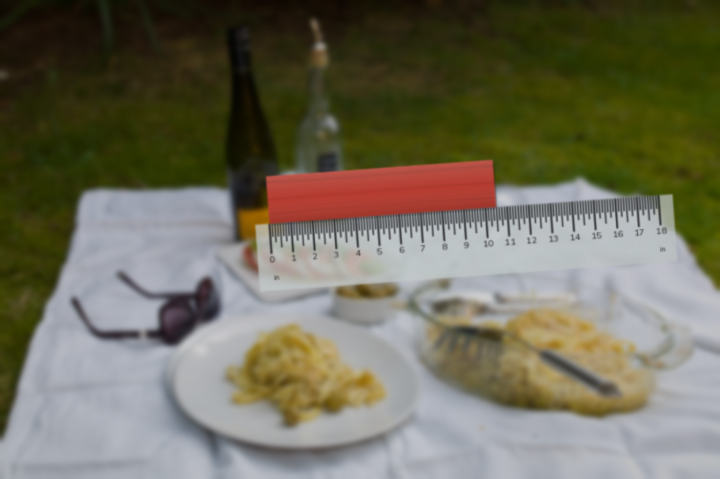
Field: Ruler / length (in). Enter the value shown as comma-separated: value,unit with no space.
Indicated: 10.5,in
